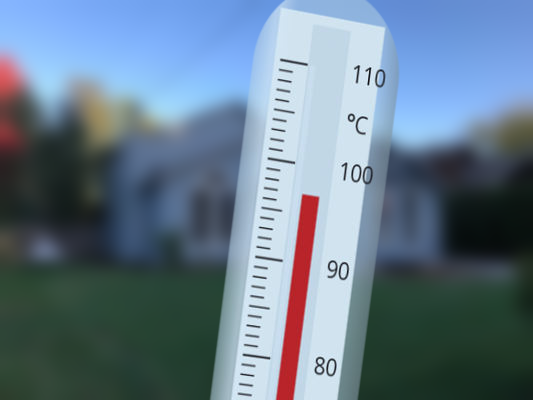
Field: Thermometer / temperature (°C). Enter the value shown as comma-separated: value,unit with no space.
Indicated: 97,°C
